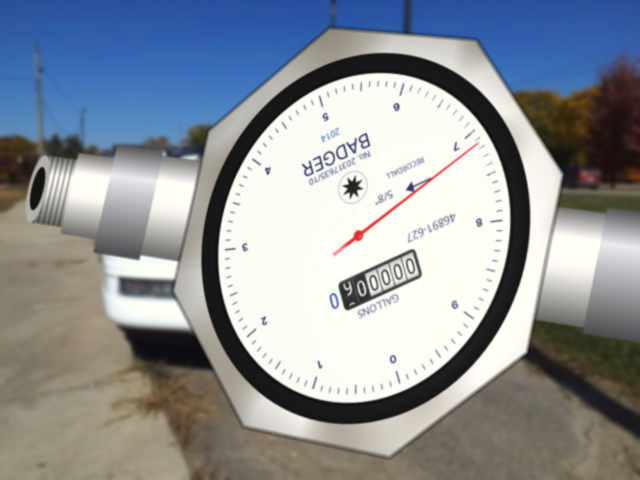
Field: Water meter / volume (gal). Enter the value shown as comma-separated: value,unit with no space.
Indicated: 57.1,gal
